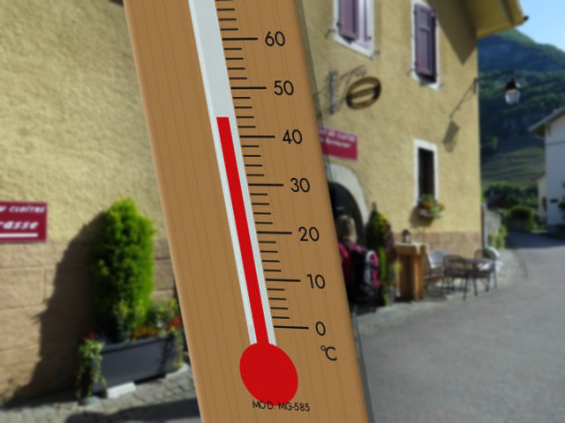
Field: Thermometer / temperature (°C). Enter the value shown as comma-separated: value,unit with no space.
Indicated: 44,°C
